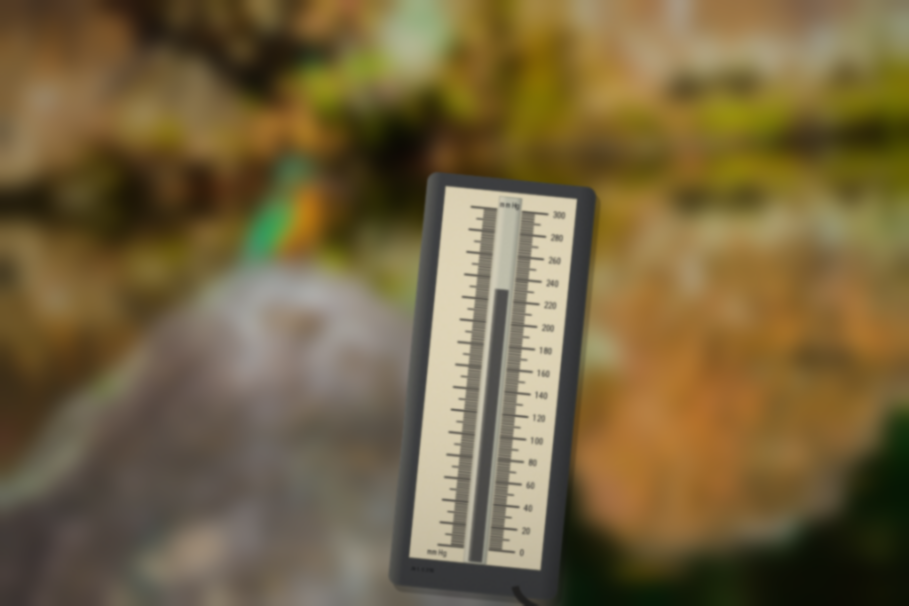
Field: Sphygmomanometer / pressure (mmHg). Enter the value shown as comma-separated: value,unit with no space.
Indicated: 230,mmHg
